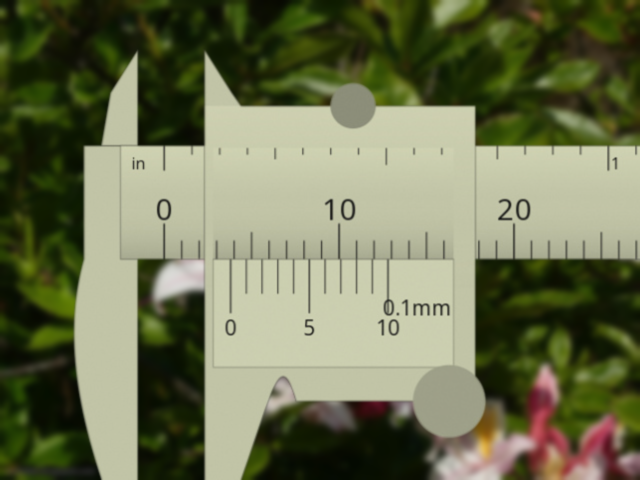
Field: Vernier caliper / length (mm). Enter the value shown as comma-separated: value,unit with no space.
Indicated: 3.8,mm
